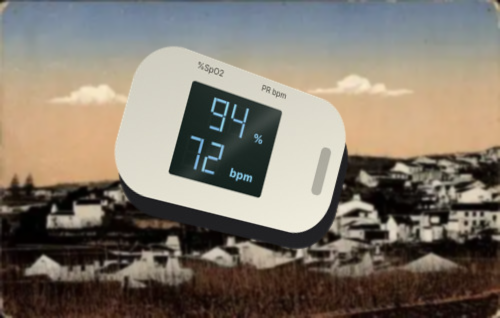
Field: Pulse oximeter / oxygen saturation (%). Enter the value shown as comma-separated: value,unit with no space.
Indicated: 94,%
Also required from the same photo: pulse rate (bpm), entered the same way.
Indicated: 72,bpm
